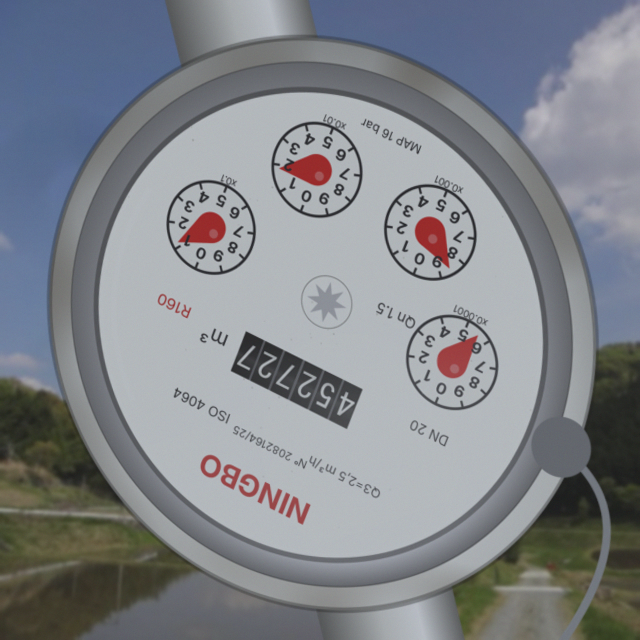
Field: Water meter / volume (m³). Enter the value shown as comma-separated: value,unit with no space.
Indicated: 452727.1185,m³
